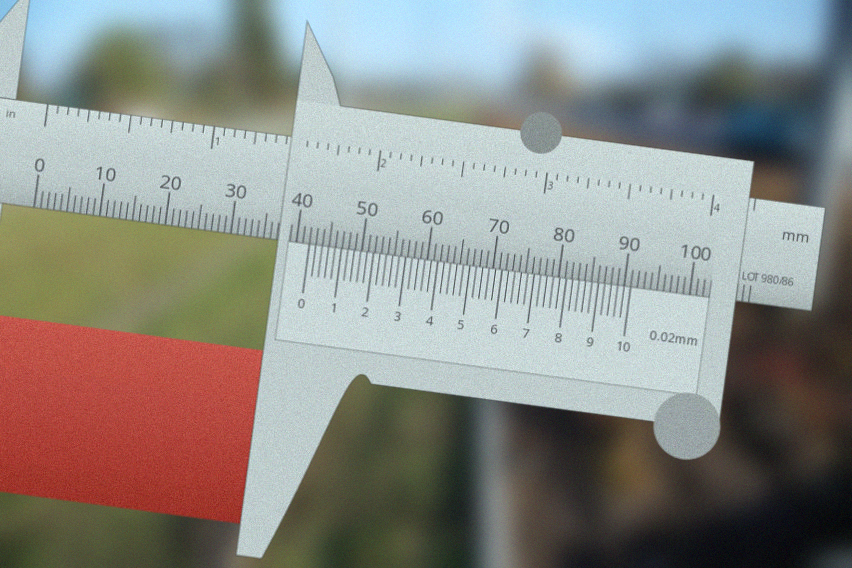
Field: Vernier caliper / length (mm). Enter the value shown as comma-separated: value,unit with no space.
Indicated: 42.0,mm
